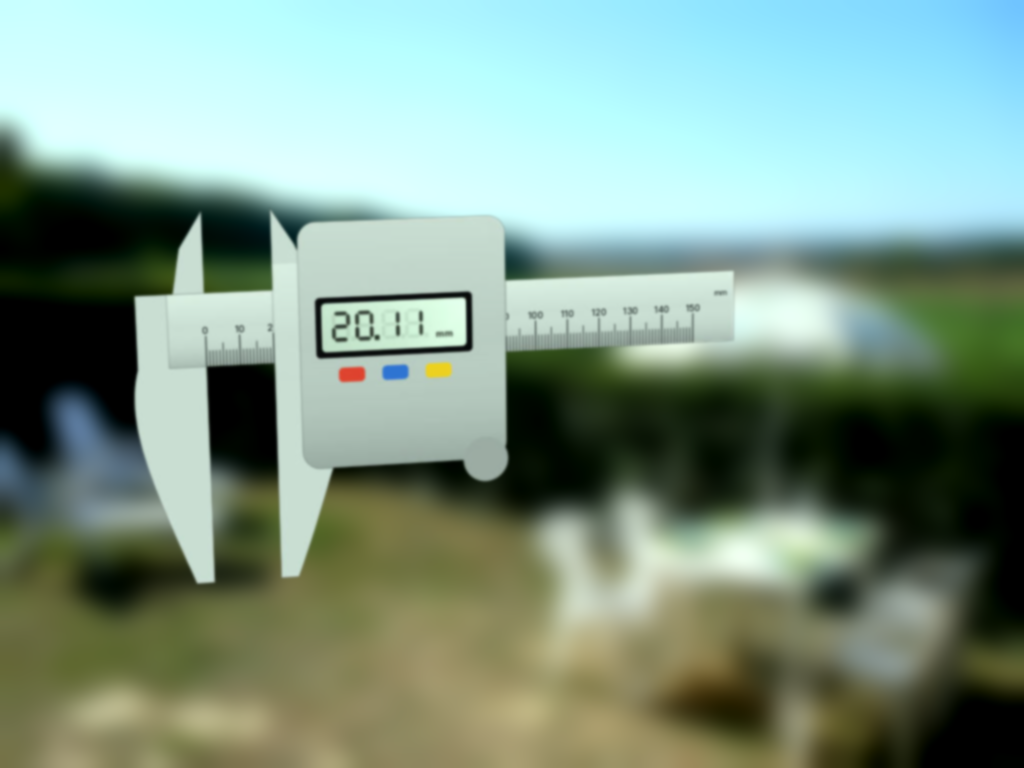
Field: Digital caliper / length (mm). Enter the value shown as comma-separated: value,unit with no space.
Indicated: 20.11,mm
